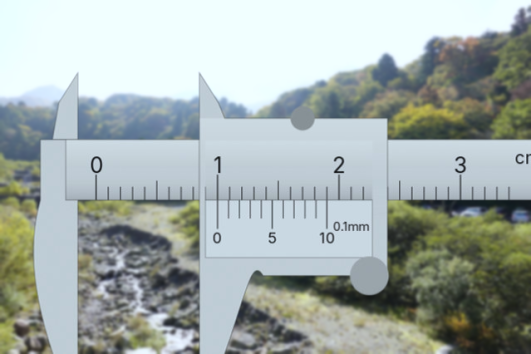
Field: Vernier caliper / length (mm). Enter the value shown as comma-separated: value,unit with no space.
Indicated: 10.0,mm
